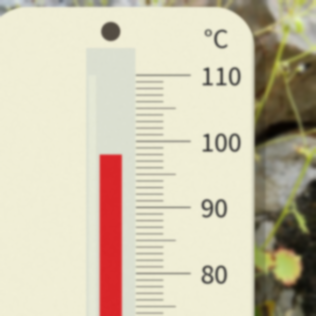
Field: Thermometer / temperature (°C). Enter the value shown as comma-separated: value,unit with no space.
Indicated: 98,°C
